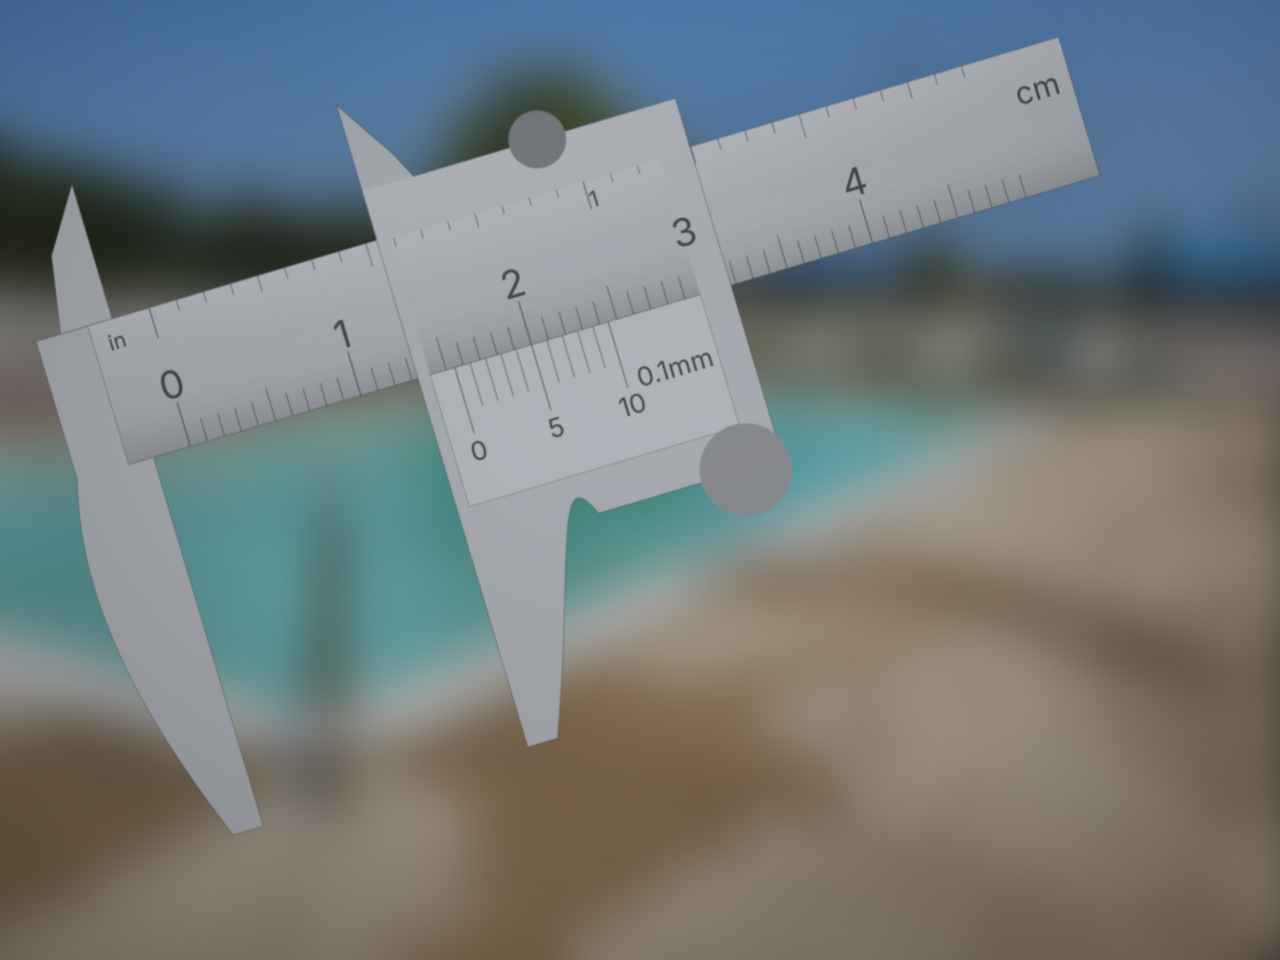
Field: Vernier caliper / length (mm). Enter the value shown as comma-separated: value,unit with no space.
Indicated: 15.5,mm
